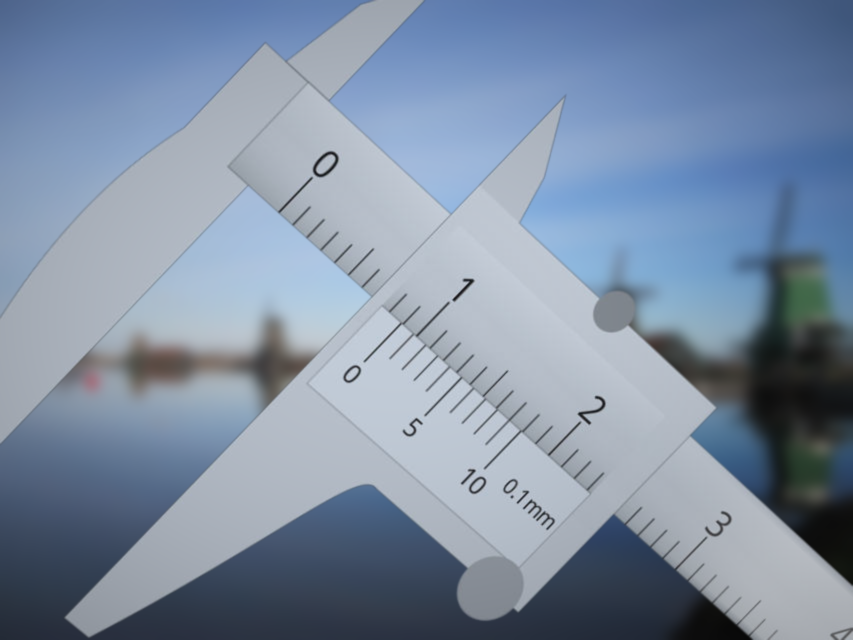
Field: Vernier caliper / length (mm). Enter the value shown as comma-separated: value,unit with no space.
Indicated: 8.9,mm
